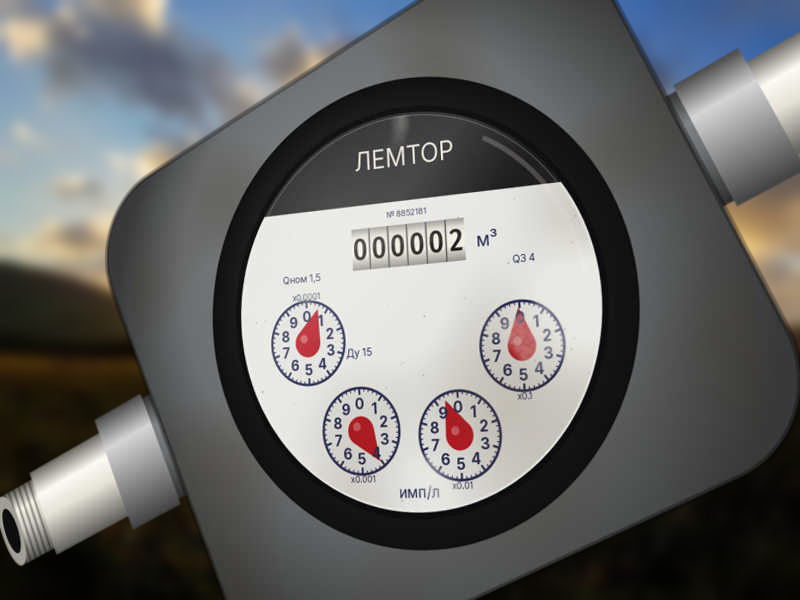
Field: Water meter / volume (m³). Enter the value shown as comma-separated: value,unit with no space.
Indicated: 1.9940,m³
